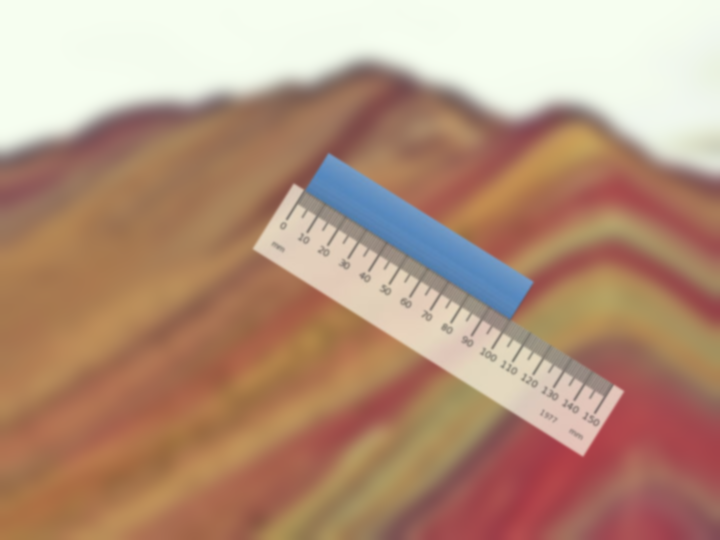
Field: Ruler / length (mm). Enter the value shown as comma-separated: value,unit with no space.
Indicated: 100,mm
